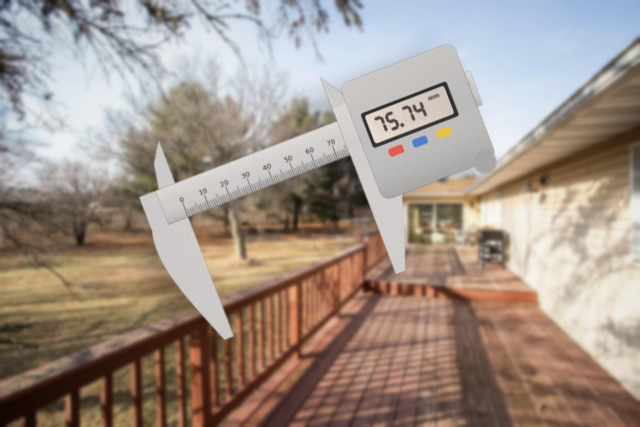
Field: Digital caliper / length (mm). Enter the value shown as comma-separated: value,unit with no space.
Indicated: 75.74,mm
